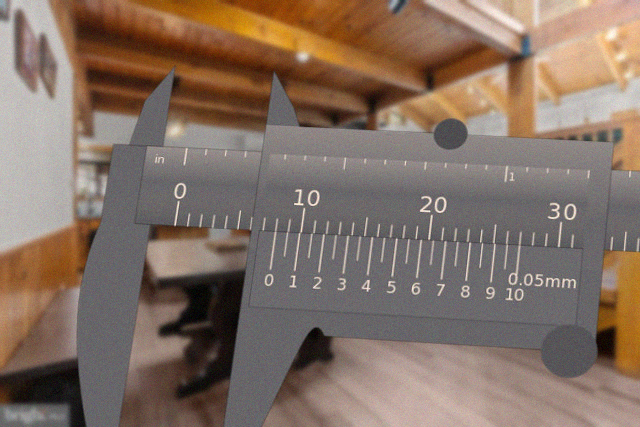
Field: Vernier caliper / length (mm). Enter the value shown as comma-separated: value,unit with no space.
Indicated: 8.0,mm
